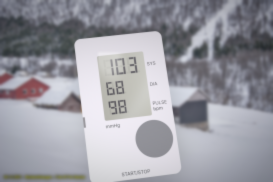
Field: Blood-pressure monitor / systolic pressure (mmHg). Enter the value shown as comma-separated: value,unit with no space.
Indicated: 103,mmHg
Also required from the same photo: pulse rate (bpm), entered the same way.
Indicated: 98,bpm
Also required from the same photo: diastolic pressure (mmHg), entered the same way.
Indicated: 68,mmHg
